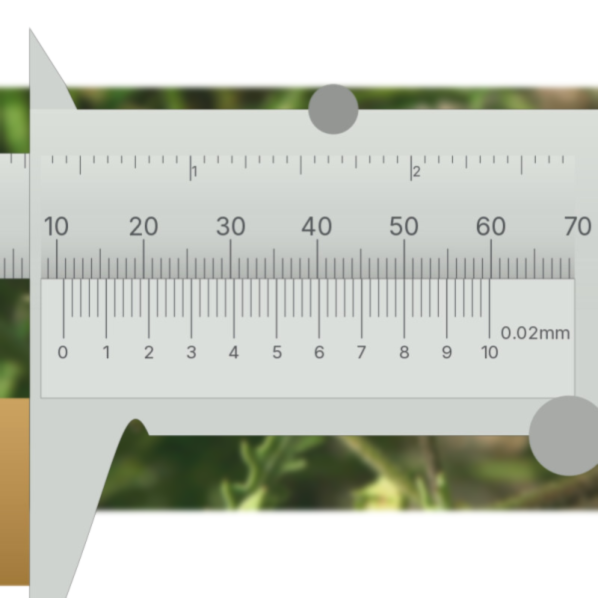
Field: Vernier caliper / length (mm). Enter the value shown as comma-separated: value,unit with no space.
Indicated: 10.8,mm
